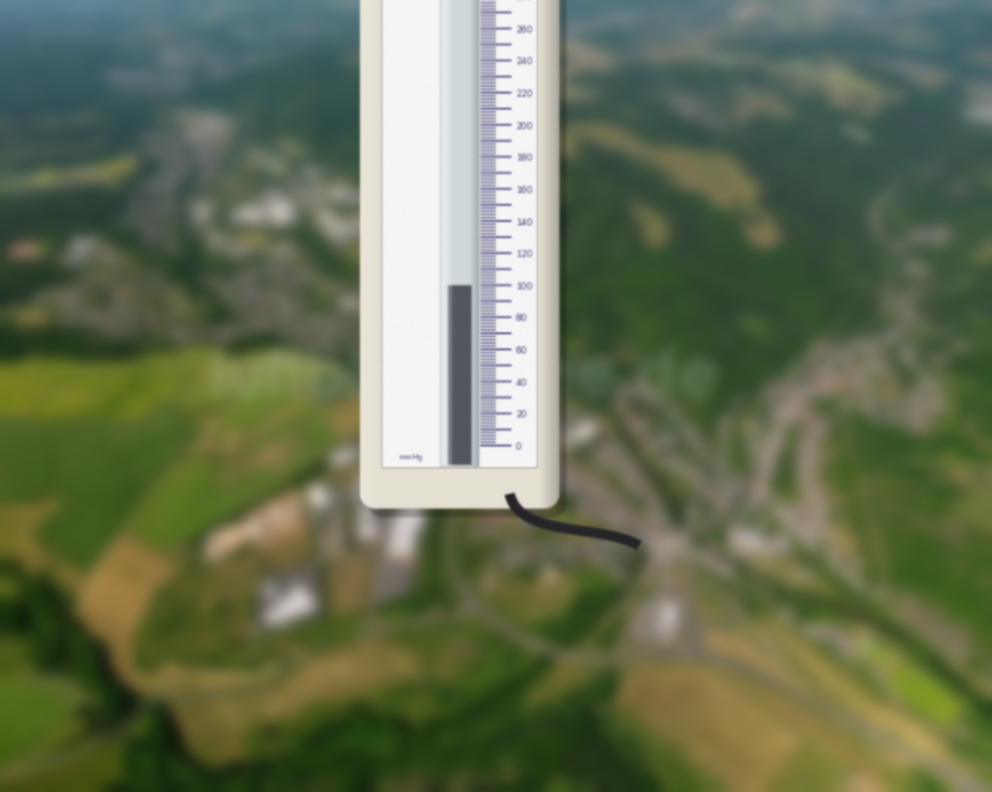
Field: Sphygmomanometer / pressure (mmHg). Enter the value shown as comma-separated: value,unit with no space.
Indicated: 100,mmHg
